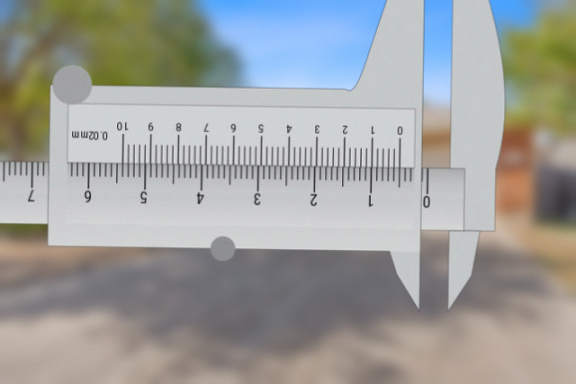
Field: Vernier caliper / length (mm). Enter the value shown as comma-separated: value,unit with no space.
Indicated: 5.0,mm
